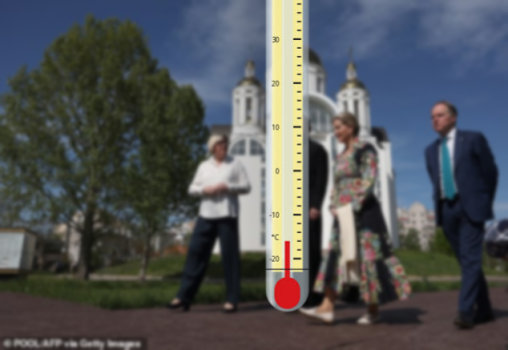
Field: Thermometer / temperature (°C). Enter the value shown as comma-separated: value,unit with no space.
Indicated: -16,°C
